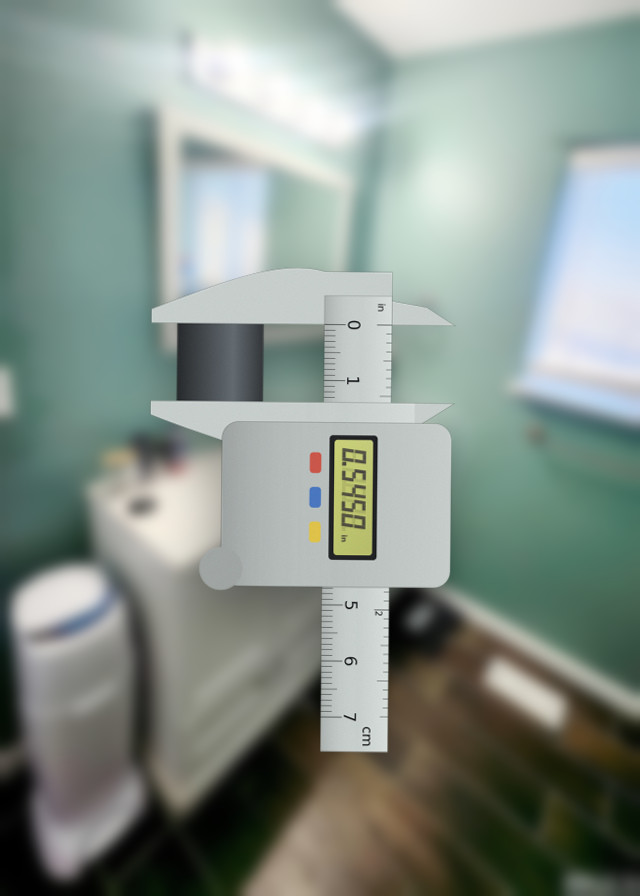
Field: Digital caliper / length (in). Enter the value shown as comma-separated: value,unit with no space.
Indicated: 0.5450,in
